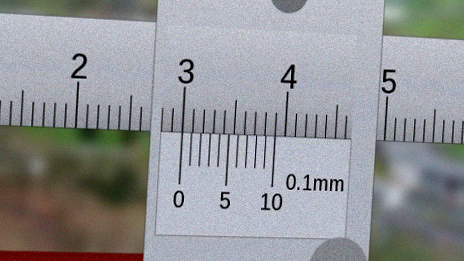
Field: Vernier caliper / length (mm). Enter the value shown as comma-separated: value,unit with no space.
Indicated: 30.0,mm
